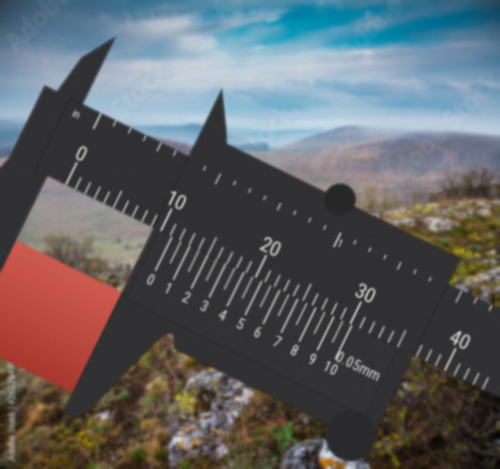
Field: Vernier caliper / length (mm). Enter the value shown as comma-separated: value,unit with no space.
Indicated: 11.2,mm
